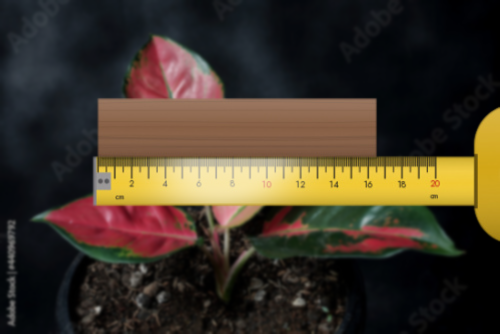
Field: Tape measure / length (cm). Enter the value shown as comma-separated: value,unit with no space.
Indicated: 16.5,cm
